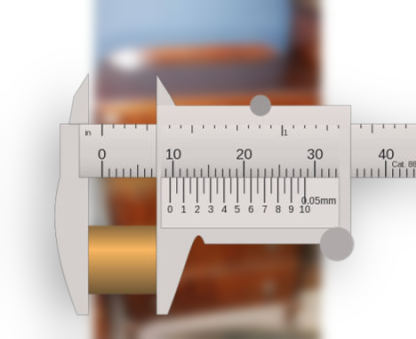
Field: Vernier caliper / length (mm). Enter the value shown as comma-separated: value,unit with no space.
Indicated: 9.6,mm
